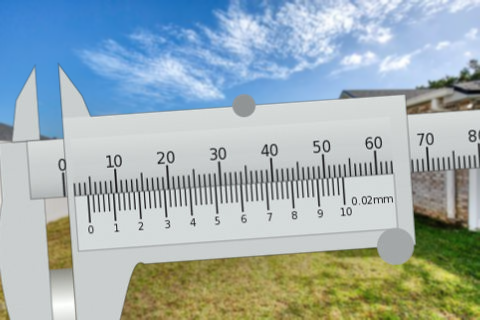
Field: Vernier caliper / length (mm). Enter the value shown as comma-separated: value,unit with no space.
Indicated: 4.5,mm
